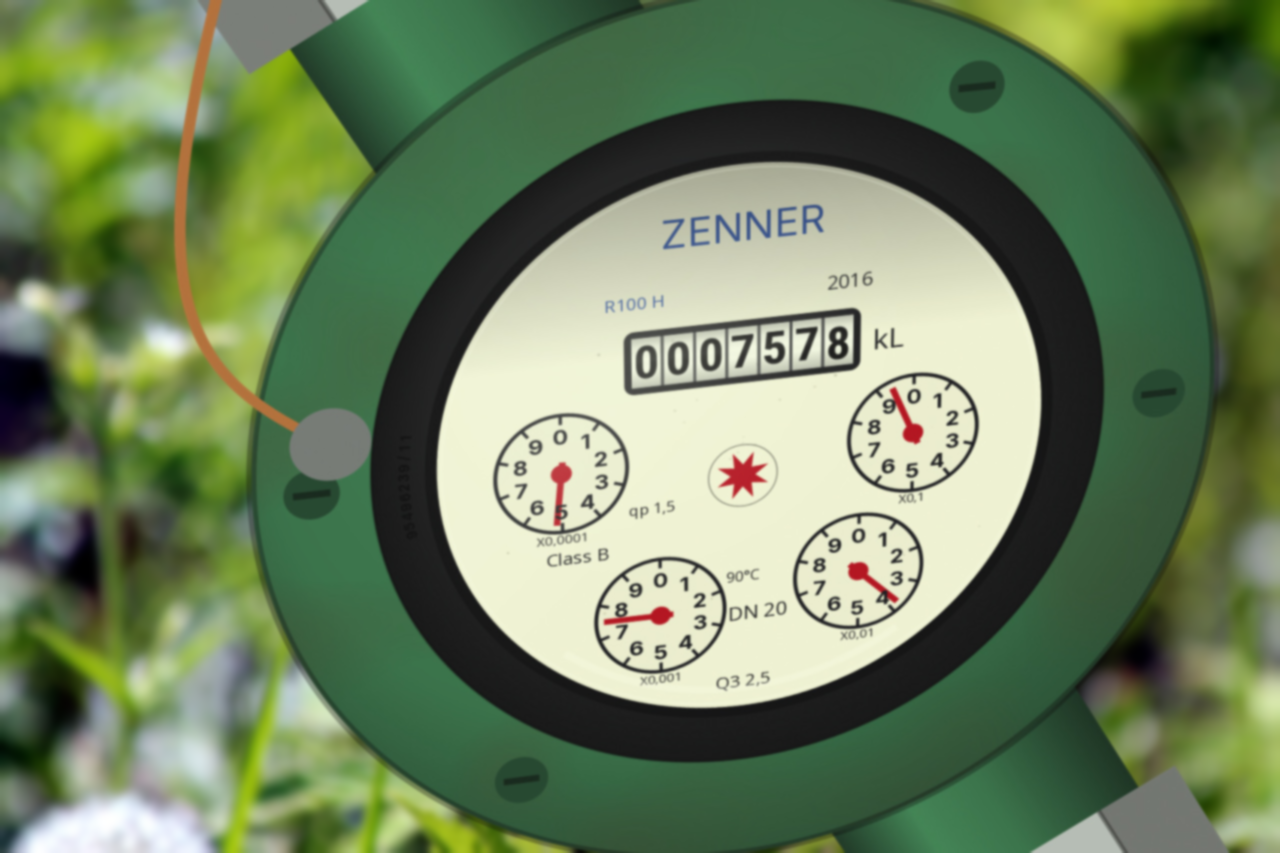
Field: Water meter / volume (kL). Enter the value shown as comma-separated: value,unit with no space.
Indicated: 7577.9375,kL
